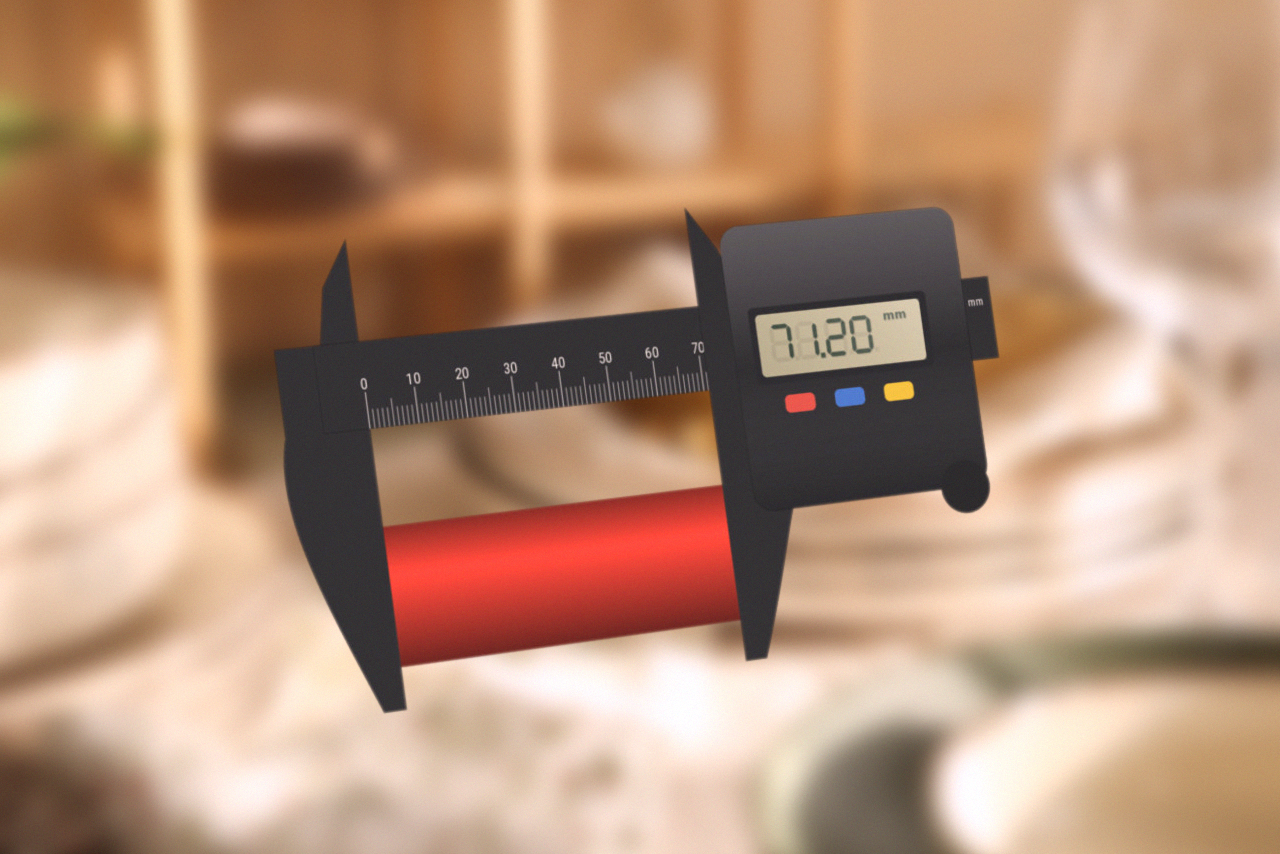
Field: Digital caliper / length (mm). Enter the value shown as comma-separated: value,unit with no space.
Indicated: 71.20,mm
